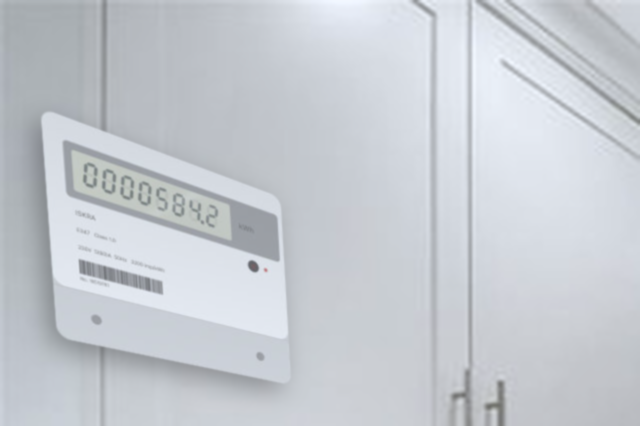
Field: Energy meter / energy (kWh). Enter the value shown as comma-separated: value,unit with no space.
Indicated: 584.2,kWh
